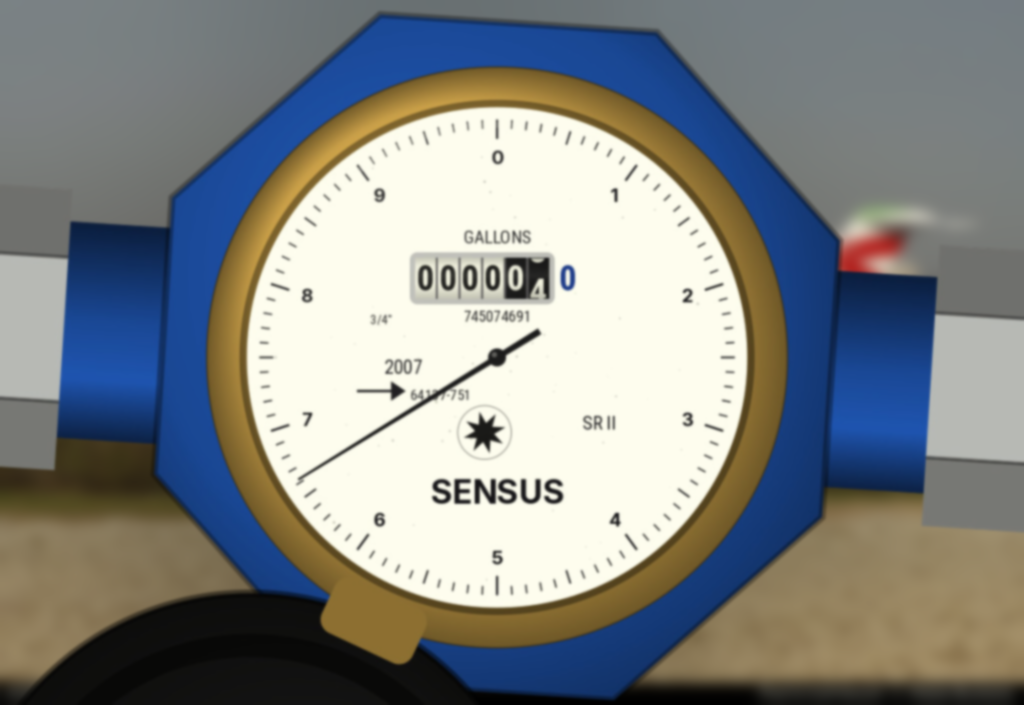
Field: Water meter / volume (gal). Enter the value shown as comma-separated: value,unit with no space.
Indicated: 36.6,gal
